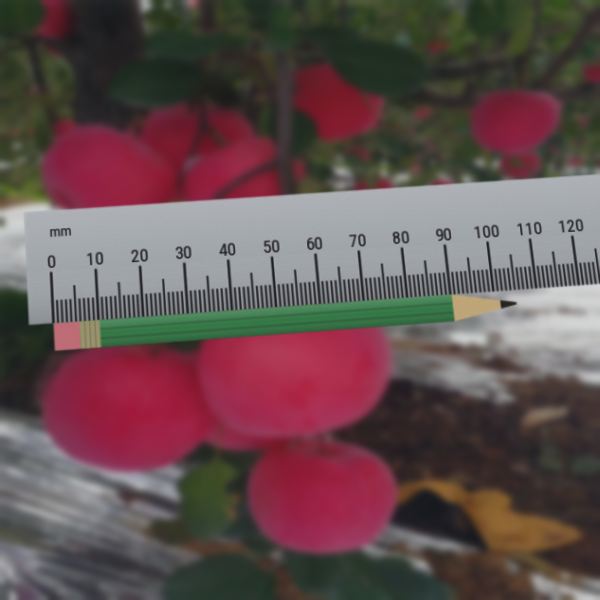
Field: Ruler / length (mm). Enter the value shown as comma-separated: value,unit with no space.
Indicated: 105,mm
